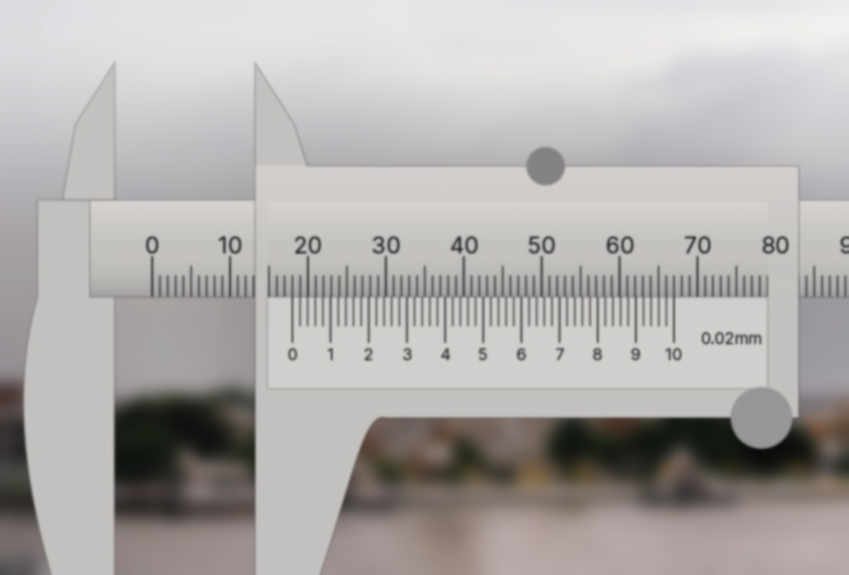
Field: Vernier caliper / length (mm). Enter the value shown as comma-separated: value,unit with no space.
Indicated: 18.0,mm
